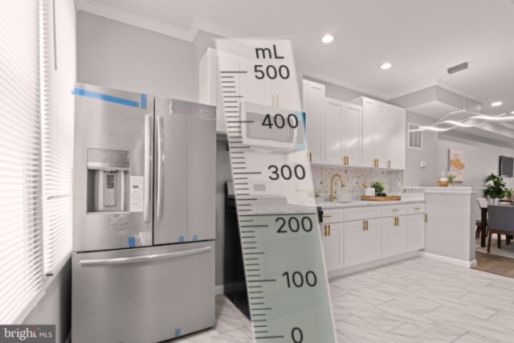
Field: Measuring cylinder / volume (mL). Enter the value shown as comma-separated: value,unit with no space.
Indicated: 220,mL
